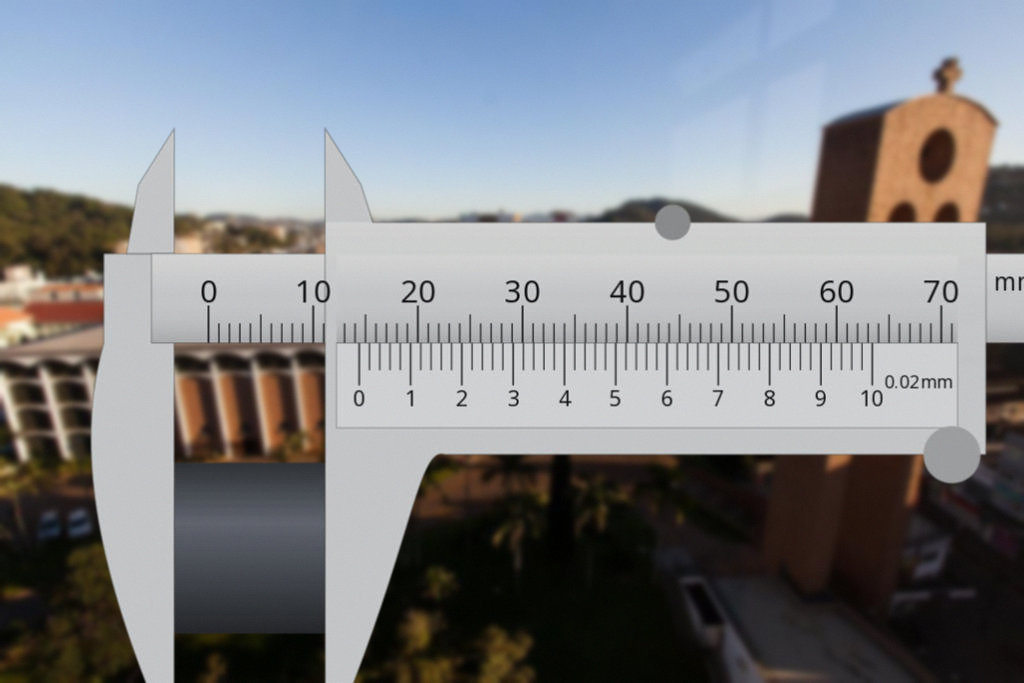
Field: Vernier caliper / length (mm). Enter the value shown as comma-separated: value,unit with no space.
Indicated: 14.4,mm
